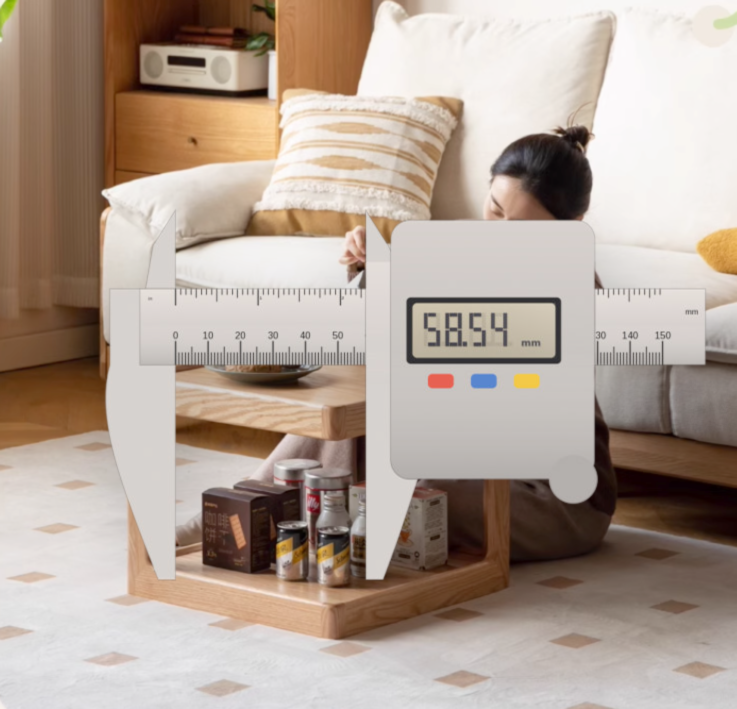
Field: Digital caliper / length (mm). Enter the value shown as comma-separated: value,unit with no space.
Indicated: 58.54,mm
